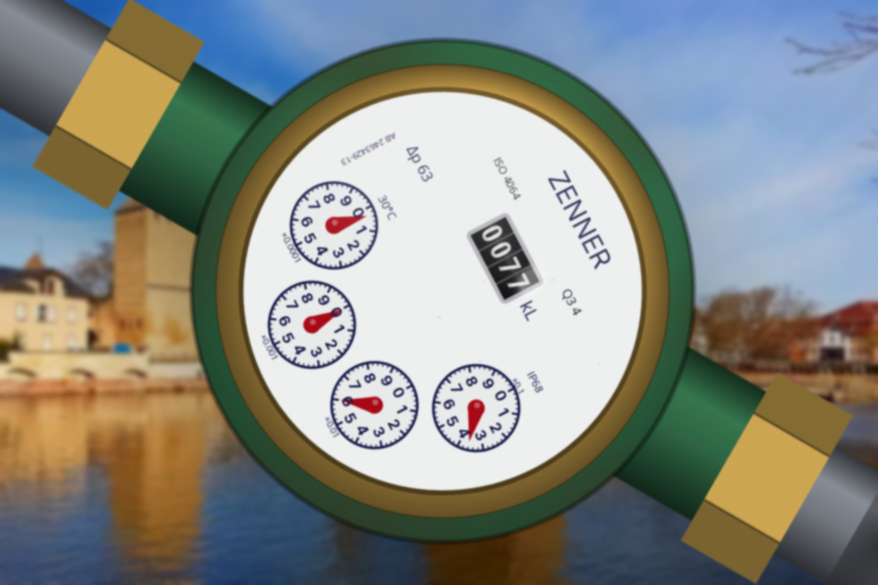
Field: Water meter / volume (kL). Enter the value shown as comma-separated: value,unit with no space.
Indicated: 77.3600,kL
